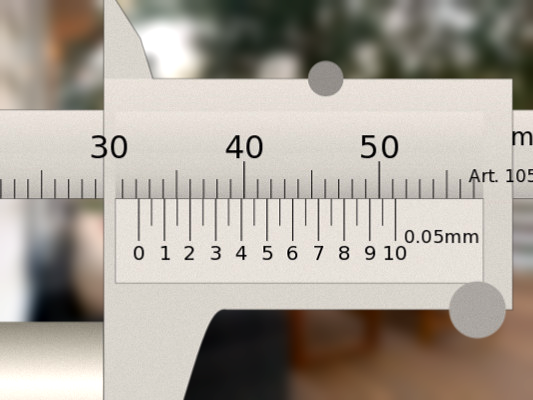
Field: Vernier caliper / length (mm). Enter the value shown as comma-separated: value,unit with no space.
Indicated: 32.2,mm
